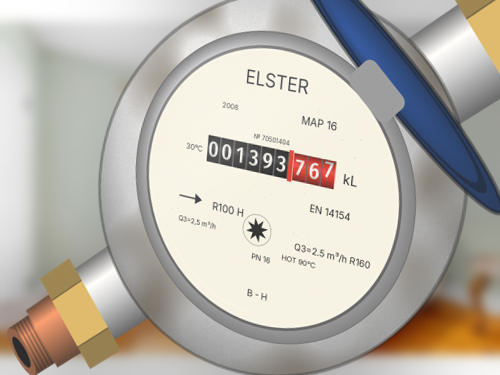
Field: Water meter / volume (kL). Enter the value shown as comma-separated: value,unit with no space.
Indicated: 1393.767,kL
